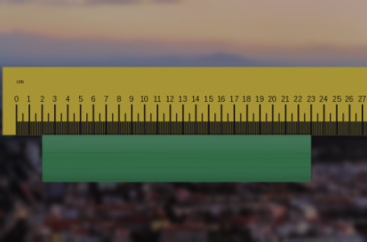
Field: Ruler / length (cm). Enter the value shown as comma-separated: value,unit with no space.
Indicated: 21,cm
